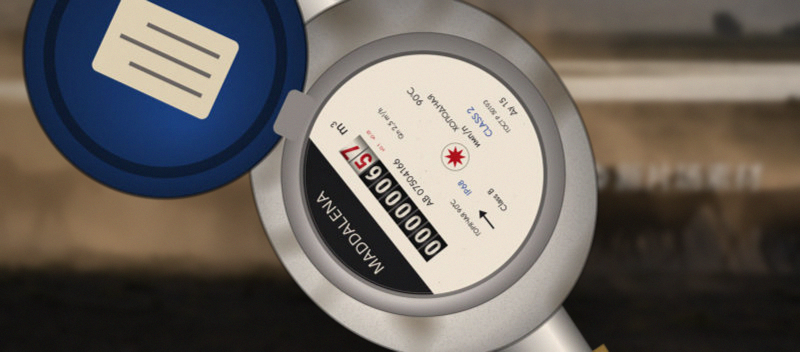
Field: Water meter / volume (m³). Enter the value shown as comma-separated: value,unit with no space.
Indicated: 6.57,m³
